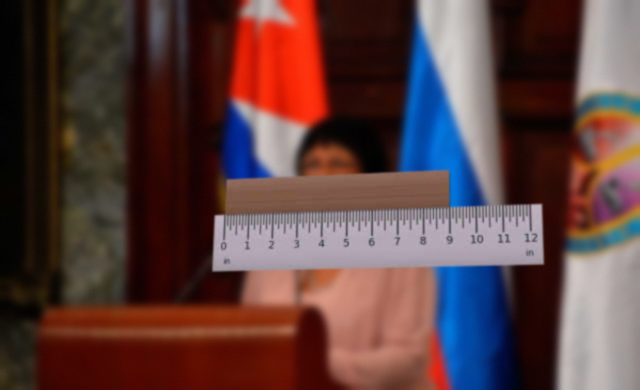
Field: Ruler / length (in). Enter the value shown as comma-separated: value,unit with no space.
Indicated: 9,in
